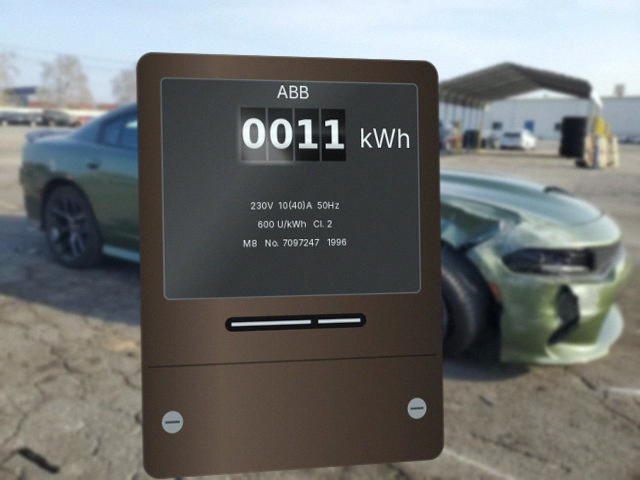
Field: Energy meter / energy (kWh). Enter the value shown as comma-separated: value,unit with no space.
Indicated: 11,kWh
